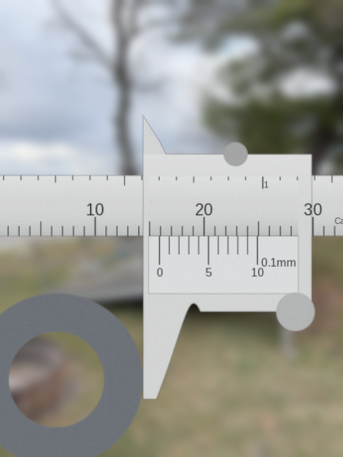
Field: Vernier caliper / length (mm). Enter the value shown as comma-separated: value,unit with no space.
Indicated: 15.9,mm
